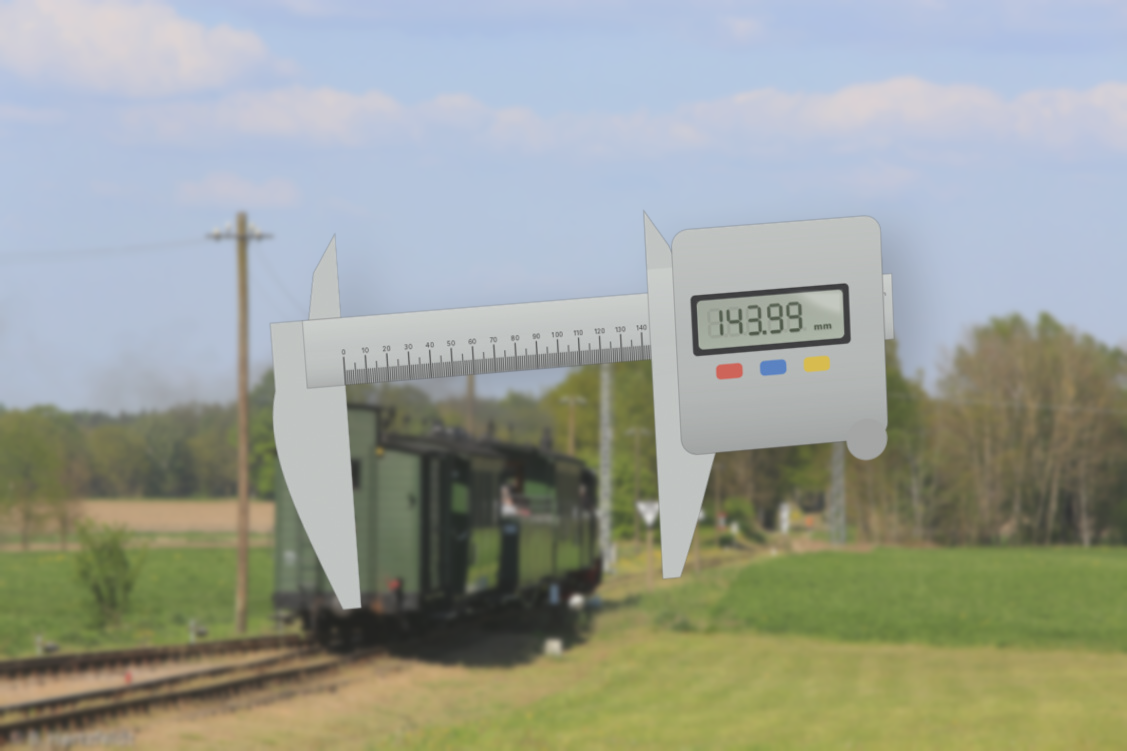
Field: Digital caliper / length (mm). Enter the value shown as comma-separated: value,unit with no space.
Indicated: 143.99,mm
